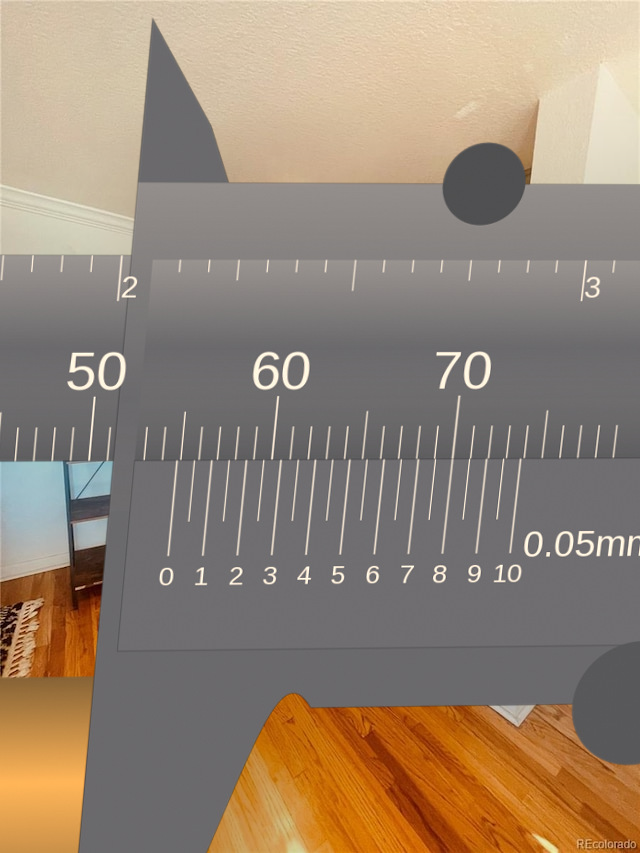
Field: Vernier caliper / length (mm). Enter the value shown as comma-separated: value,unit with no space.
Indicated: 54.8,mm
